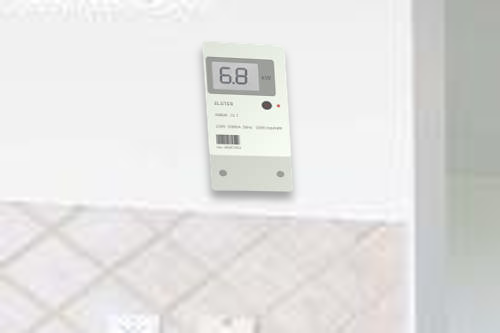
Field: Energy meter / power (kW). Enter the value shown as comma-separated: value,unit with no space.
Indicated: 6.8,kW
